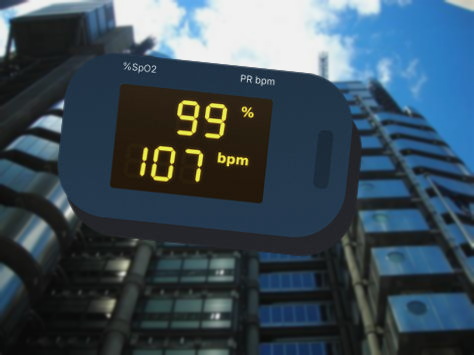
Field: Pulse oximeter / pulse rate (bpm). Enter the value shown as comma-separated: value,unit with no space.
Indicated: 107,bpm
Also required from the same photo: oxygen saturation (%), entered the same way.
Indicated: 99,%
